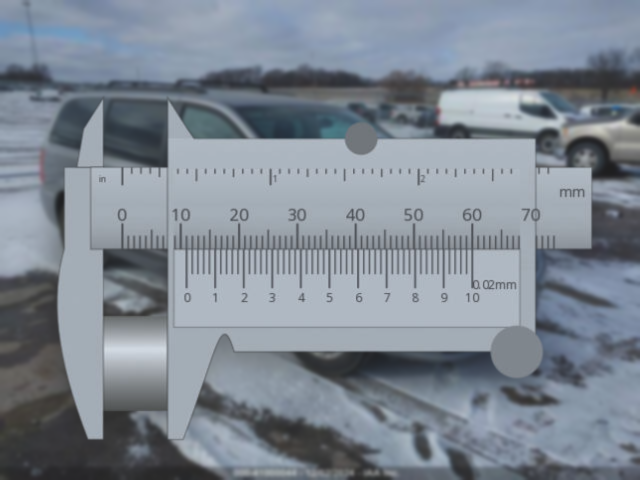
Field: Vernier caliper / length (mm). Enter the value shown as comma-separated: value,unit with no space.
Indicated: 11.0,mm
